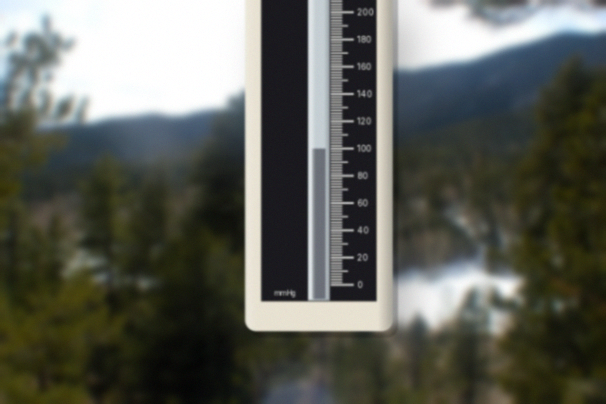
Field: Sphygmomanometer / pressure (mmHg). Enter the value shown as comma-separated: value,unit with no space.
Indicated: 100,mmHg
